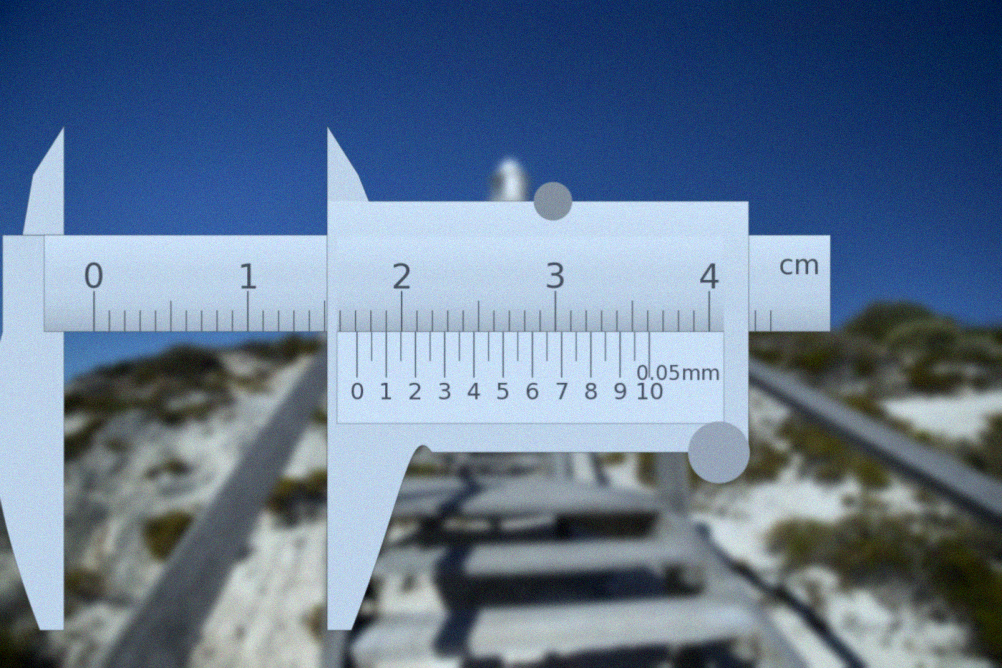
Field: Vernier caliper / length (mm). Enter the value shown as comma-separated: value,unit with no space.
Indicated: 17.1,mm
